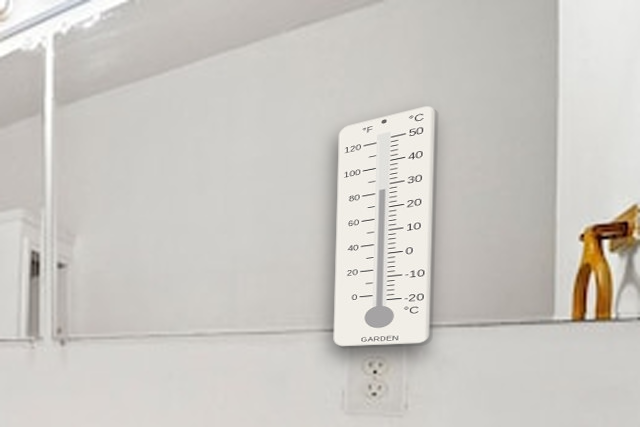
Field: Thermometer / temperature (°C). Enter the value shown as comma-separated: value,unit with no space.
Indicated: 28,°C
